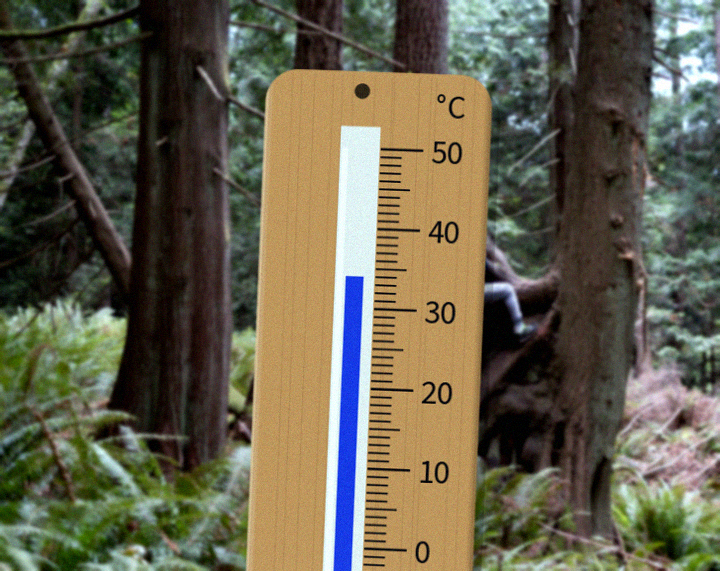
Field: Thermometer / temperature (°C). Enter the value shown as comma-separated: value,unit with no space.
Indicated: 34,°C
